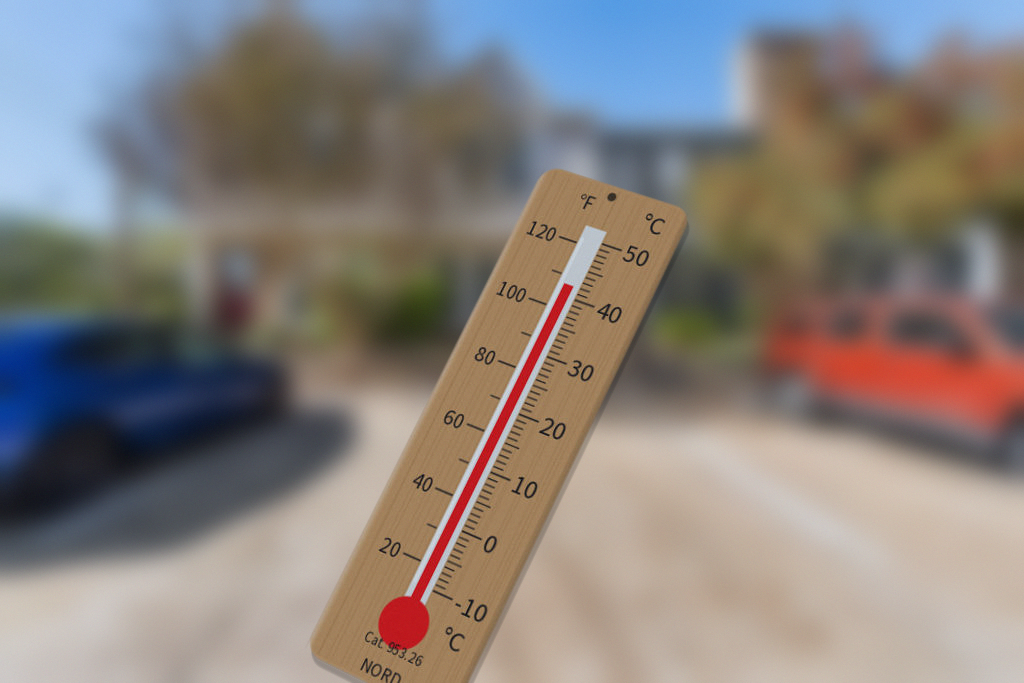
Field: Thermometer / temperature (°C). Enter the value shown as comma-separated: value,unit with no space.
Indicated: 42,°C
